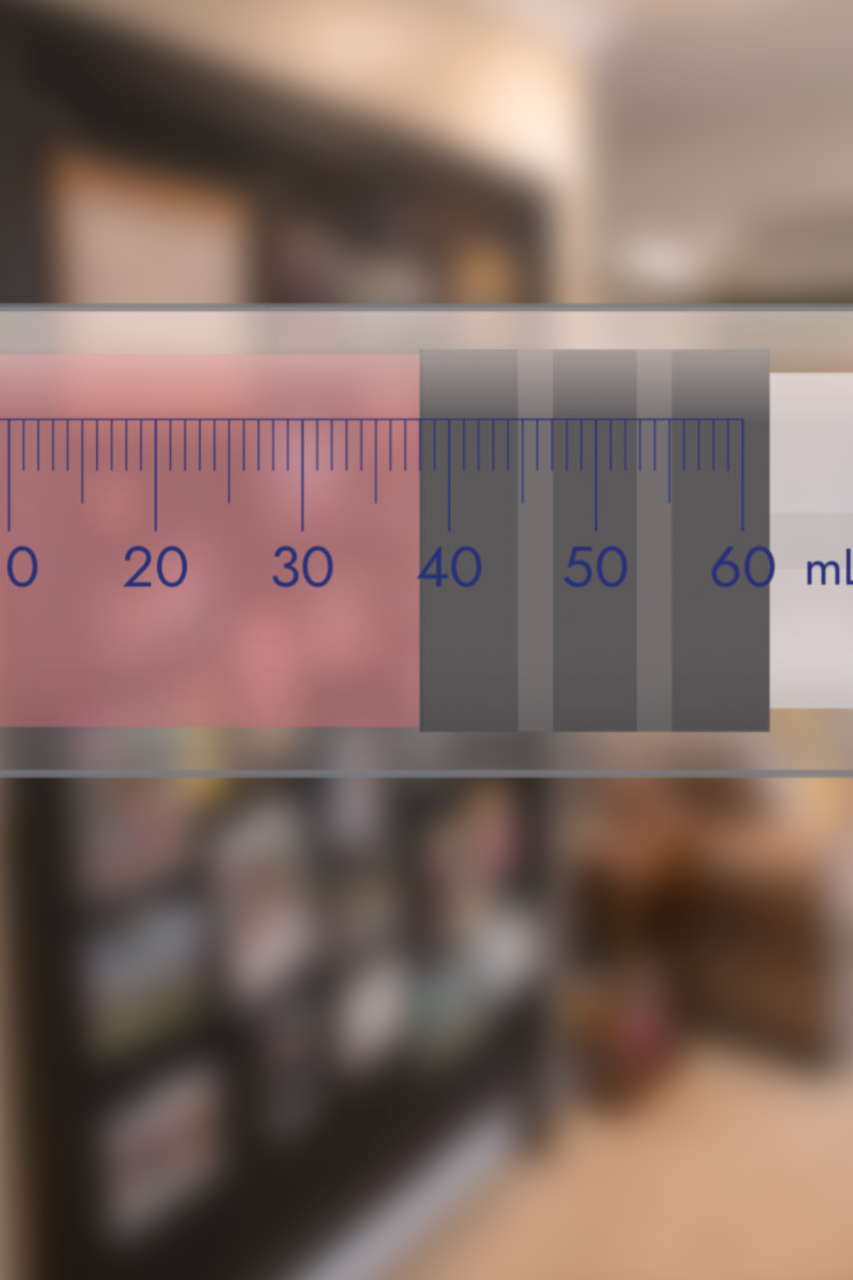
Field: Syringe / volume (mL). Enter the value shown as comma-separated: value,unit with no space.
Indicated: 38,mL
